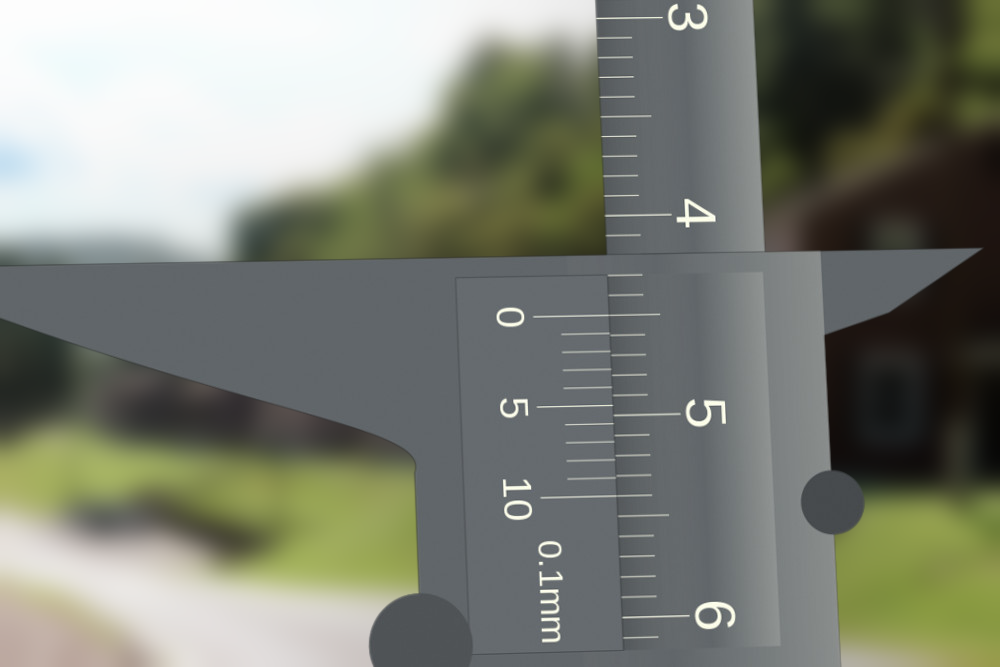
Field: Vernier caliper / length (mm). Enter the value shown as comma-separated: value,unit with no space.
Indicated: 45.0,mm
